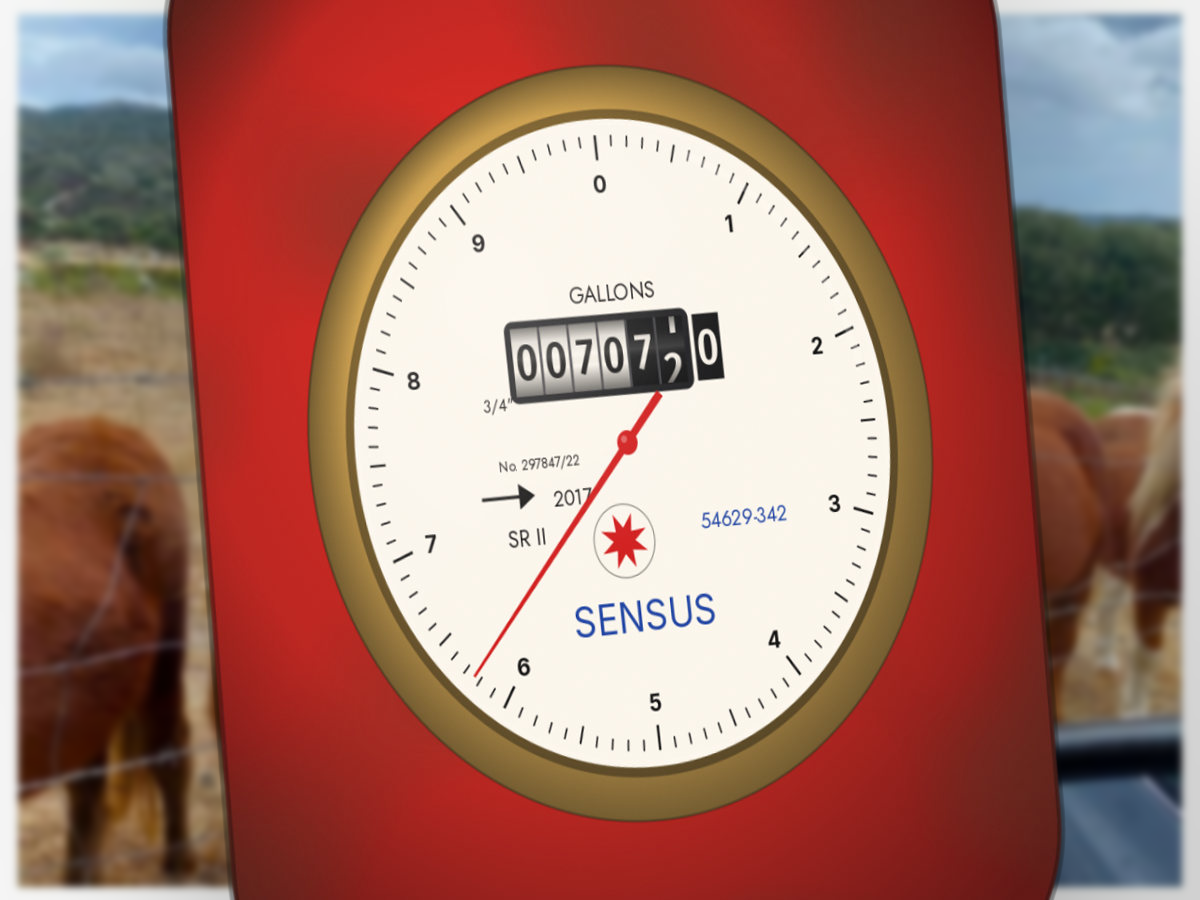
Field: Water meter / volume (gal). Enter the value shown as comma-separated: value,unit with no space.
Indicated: 70716.2,gal
